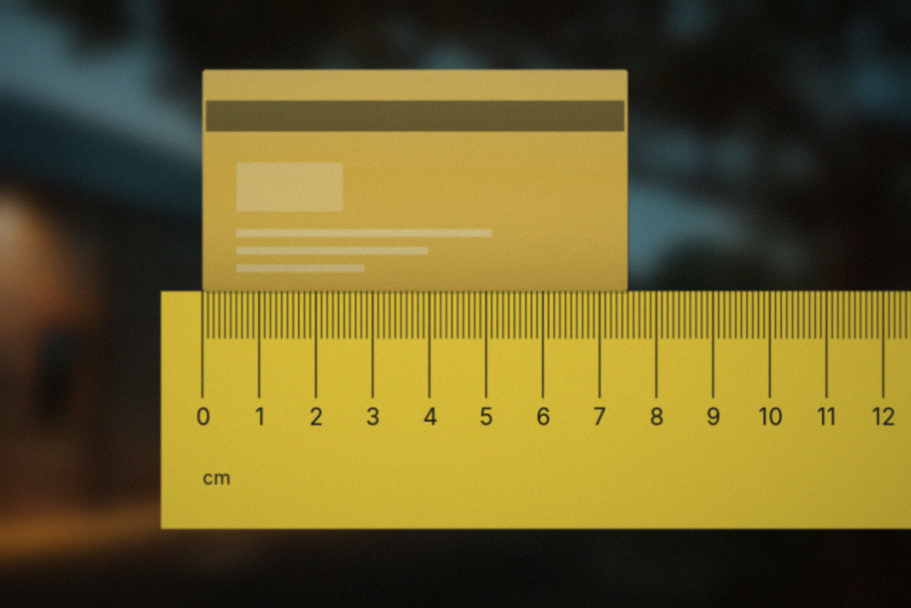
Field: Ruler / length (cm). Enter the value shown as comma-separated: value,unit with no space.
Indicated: 7.5,cm
